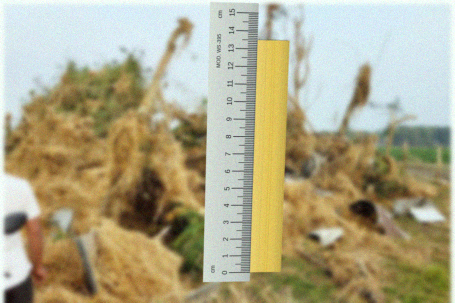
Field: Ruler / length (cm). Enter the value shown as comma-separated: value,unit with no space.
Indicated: 13.5,cm
